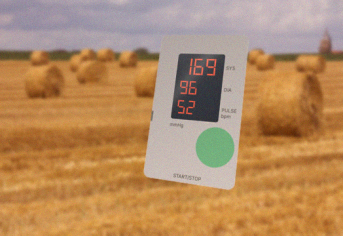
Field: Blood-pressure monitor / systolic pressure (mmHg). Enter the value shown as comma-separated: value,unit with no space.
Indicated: 169,mmHg
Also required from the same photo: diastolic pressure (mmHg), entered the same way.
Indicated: 96,mmHg
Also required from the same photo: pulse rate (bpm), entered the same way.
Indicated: 52,bpm
